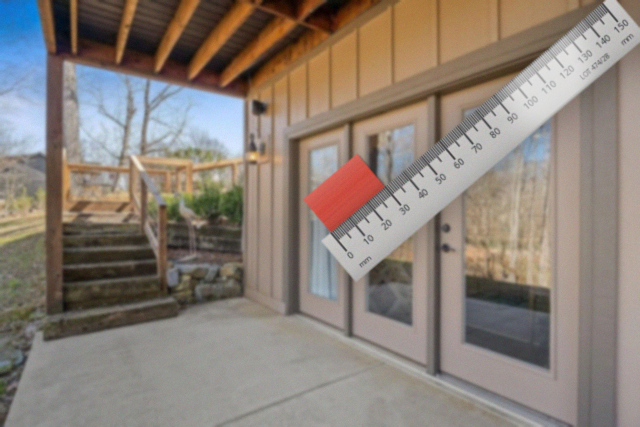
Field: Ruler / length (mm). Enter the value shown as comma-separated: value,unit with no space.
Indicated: 30,mm
